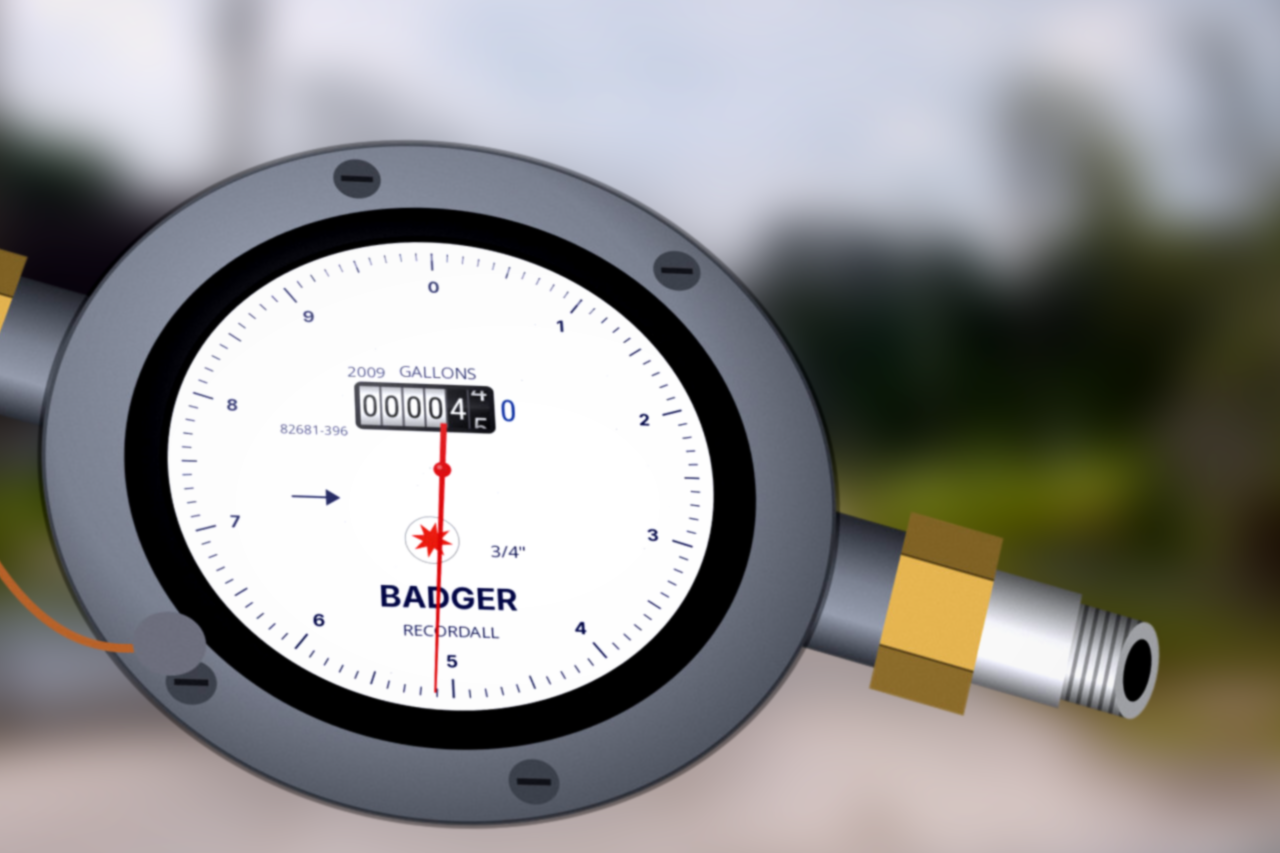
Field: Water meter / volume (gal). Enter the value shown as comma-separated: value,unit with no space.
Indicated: 445.1,gal
